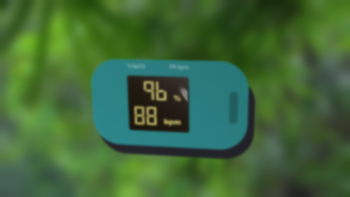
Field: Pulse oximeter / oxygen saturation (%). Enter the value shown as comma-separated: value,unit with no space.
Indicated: 96,%
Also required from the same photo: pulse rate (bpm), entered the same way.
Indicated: 88,bpm
